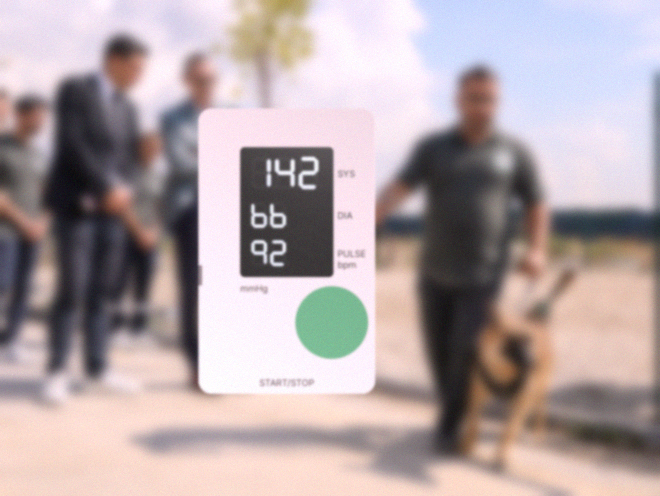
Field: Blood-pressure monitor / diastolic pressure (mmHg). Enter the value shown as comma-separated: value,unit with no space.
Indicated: 66,mmHg
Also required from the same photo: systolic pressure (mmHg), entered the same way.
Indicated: 142,mmHg
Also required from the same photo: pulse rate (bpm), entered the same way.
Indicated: 92,bpm
